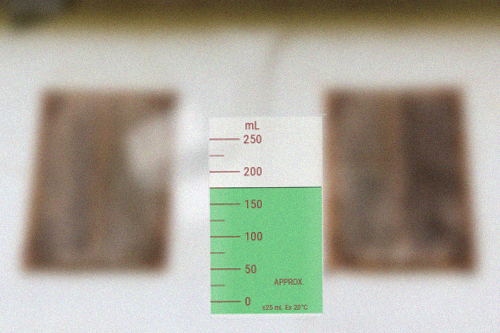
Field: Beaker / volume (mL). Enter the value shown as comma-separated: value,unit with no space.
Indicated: 175,mL
